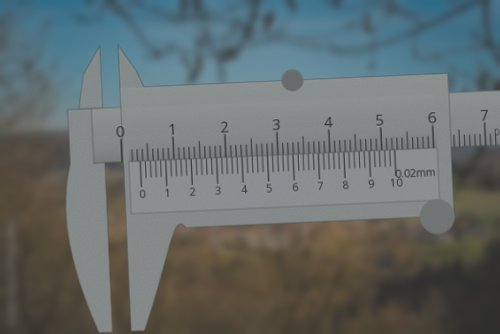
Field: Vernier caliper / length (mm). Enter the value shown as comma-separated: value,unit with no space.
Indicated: 3.5,mm
